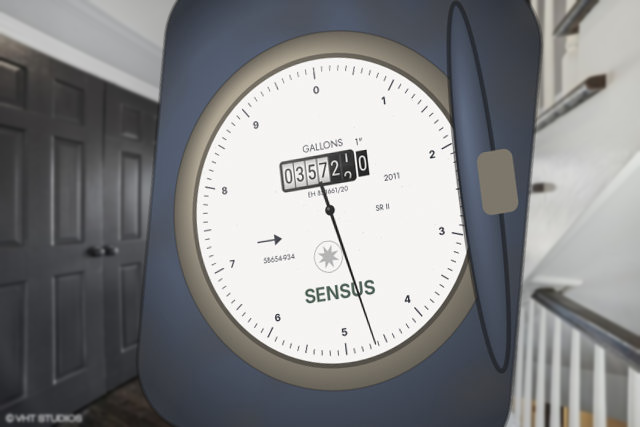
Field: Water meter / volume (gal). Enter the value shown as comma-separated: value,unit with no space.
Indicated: 357214.6,gal
